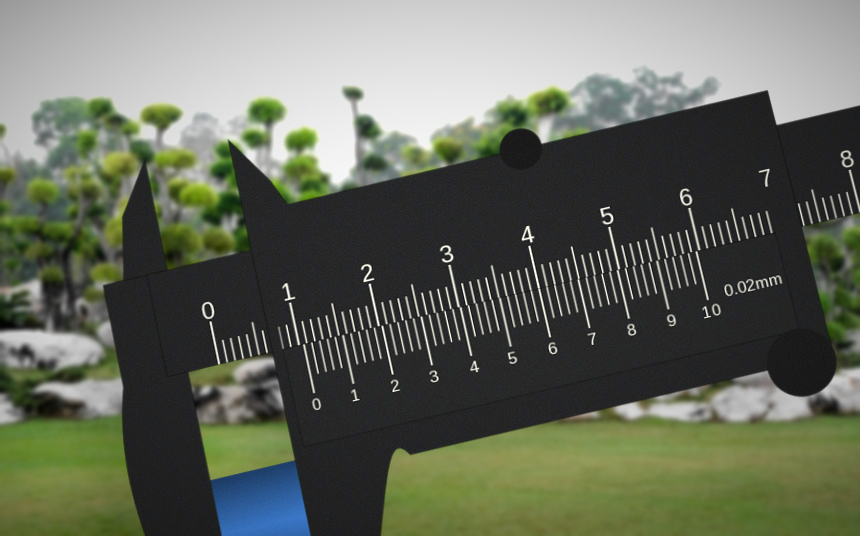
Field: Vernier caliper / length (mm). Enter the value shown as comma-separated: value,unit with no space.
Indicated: 10.6,mm
